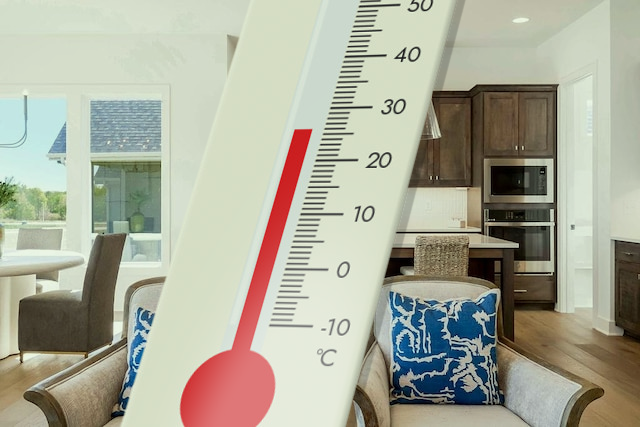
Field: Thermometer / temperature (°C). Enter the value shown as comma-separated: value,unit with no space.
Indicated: 26,°C
